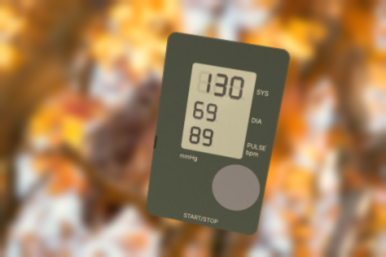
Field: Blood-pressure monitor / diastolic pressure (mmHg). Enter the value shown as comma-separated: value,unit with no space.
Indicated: 69,mmHg
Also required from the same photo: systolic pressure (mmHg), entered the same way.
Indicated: 130,mmHg
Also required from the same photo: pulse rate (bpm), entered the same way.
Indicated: 89,bpm
